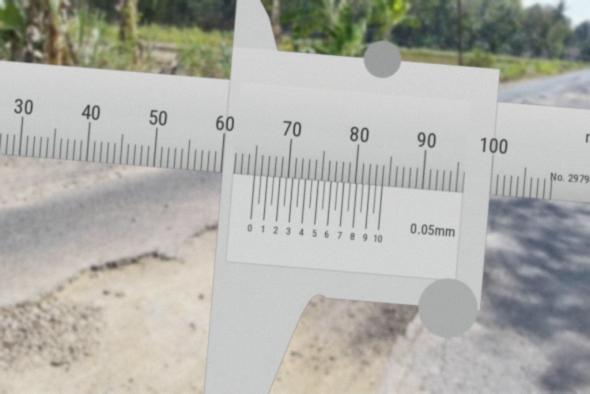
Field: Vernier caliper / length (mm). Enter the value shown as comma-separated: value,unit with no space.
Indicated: 65.0,mm
